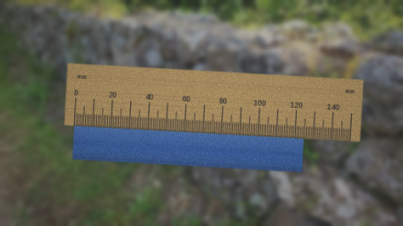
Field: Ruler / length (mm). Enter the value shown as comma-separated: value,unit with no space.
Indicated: 125,mm
